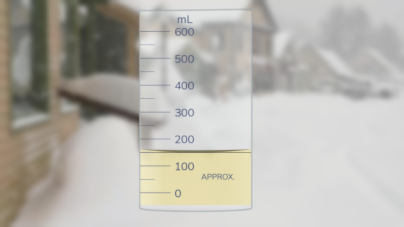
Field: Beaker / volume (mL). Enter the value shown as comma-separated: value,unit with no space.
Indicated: 150,mL
